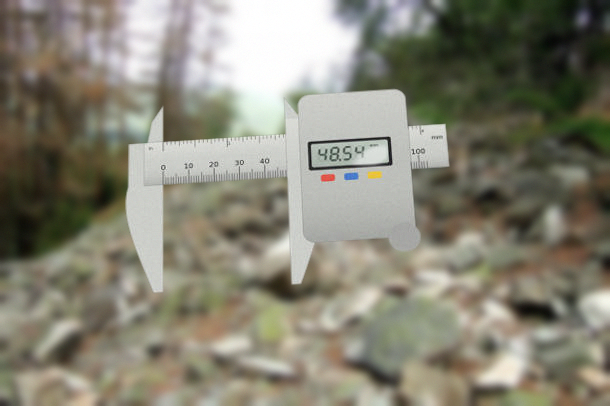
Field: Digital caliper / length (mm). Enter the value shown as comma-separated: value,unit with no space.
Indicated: 48.54,mm
